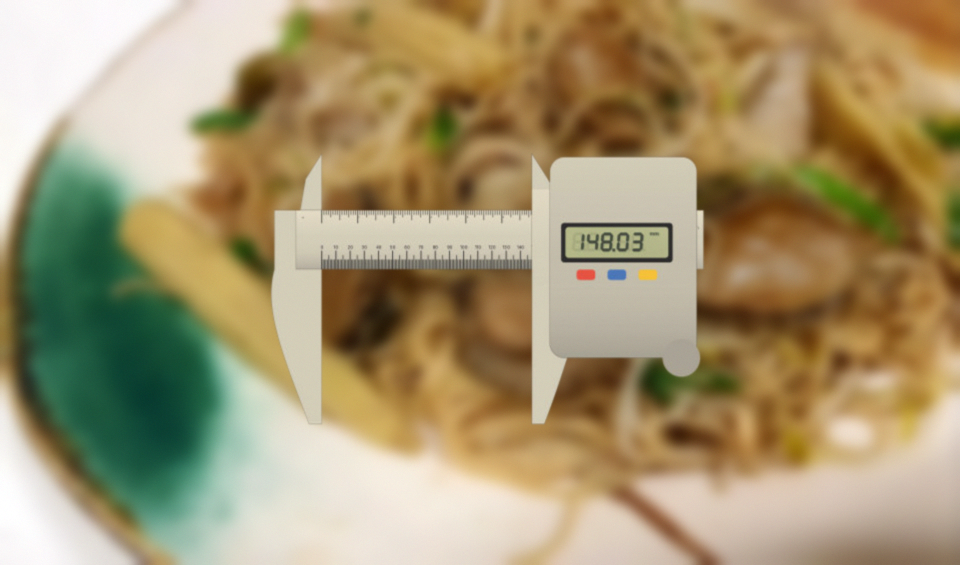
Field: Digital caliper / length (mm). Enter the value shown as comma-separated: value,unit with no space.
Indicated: 148.03,mm
